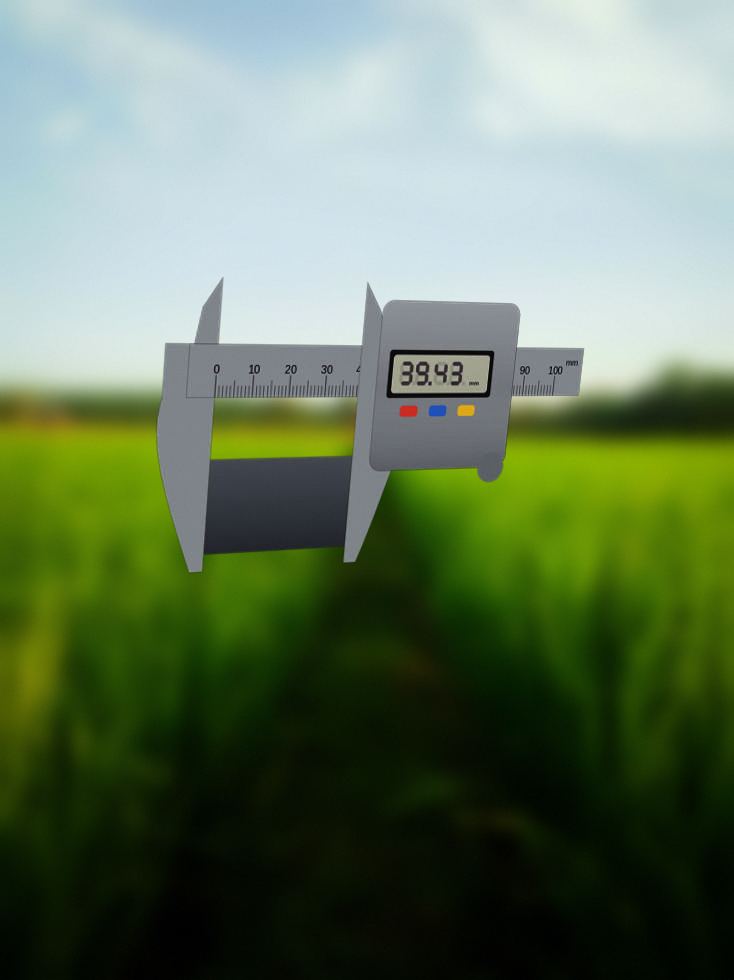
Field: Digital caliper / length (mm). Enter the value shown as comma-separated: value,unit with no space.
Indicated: 39.43,mm
